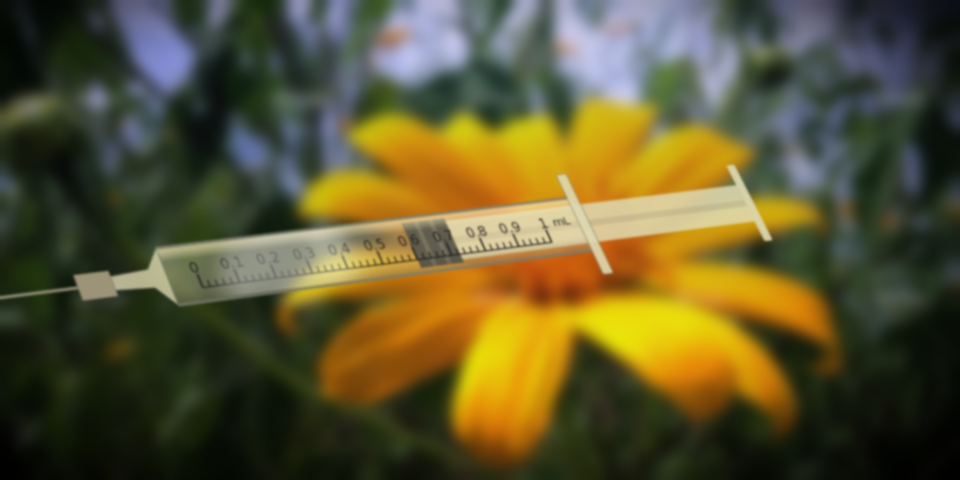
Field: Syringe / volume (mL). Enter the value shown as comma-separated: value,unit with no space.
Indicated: 0.6,mL
